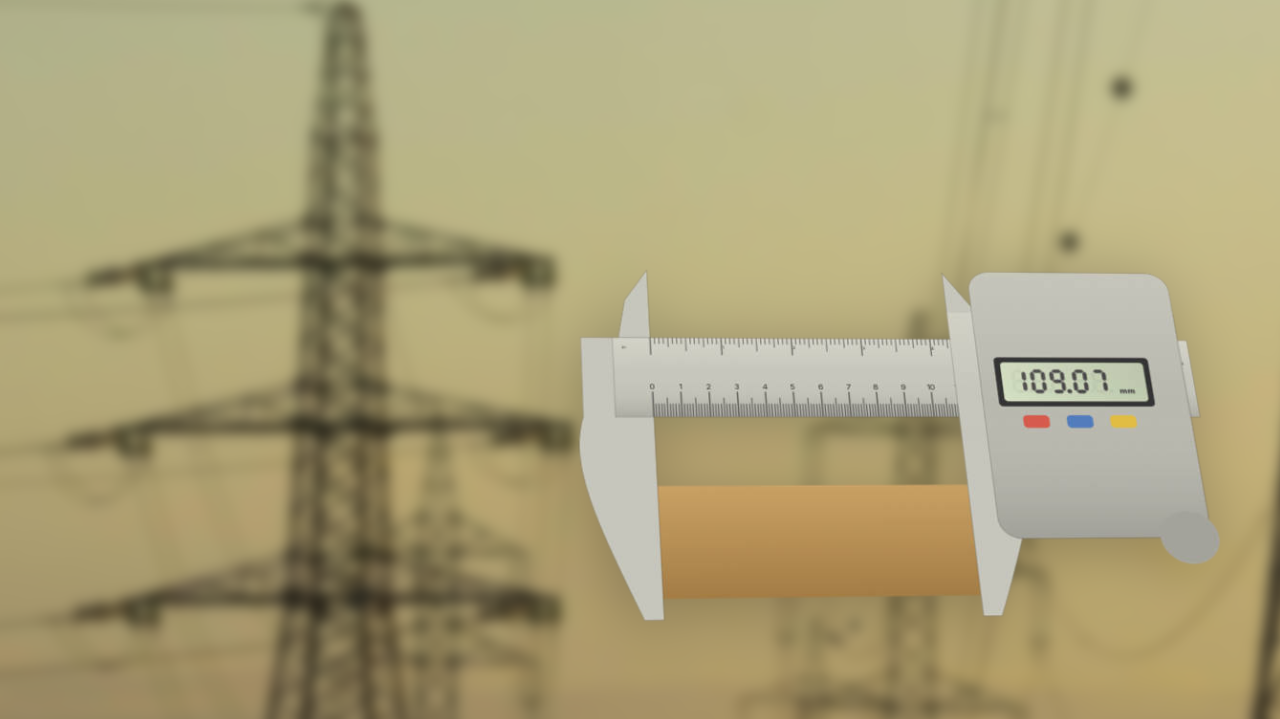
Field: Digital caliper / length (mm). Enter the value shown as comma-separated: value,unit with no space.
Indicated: 109.07,mm
